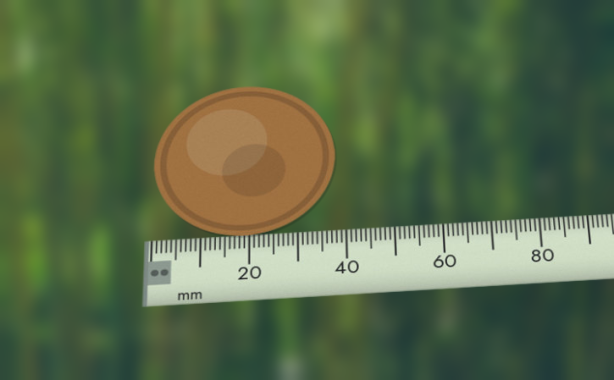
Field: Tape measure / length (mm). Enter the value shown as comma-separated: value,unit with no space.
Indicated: 38,mm
